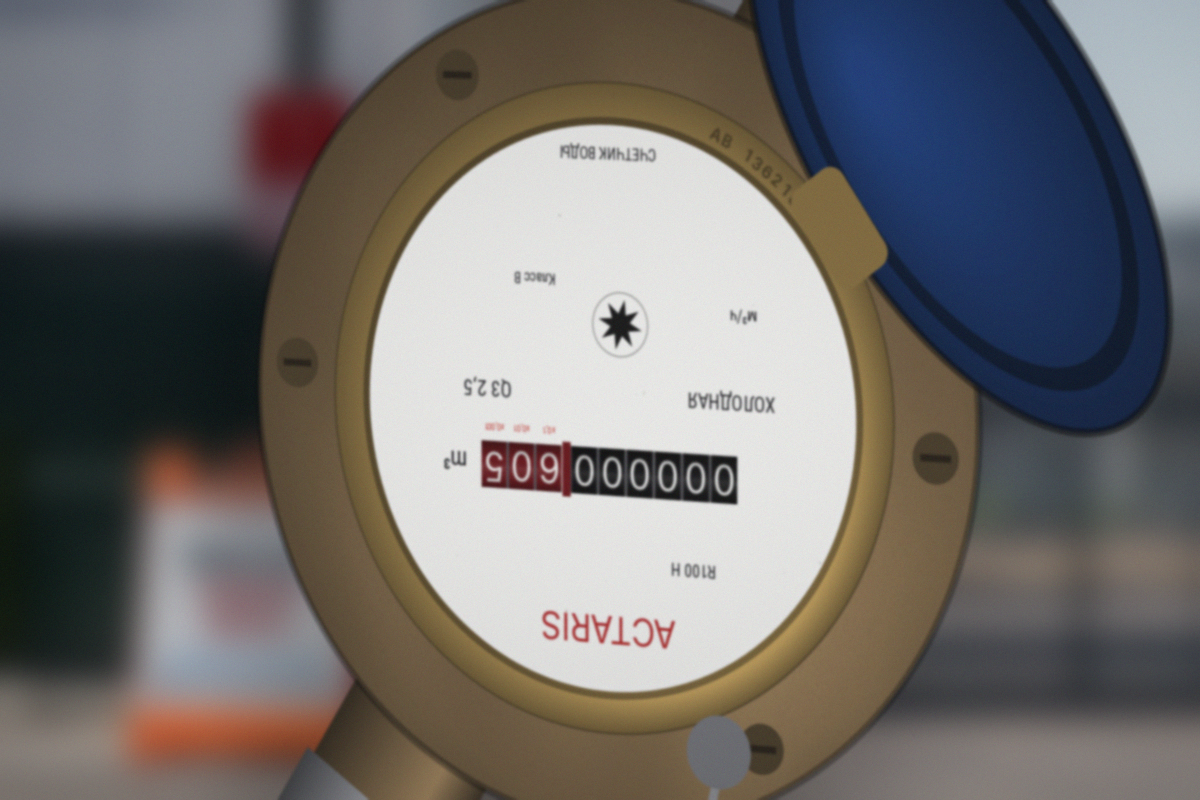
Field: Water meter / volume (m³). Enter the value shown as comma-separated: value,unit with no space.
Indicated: 0.605,m³
